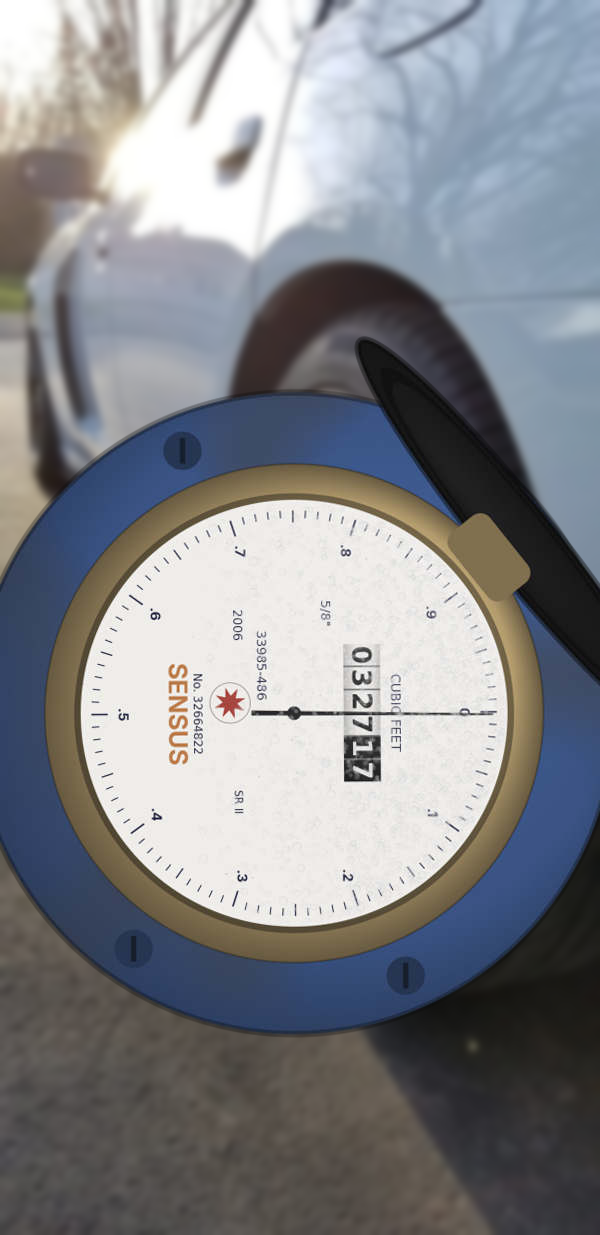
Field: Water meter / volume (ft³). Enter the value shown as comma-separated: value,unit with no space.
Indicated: 32717.00,ft³
